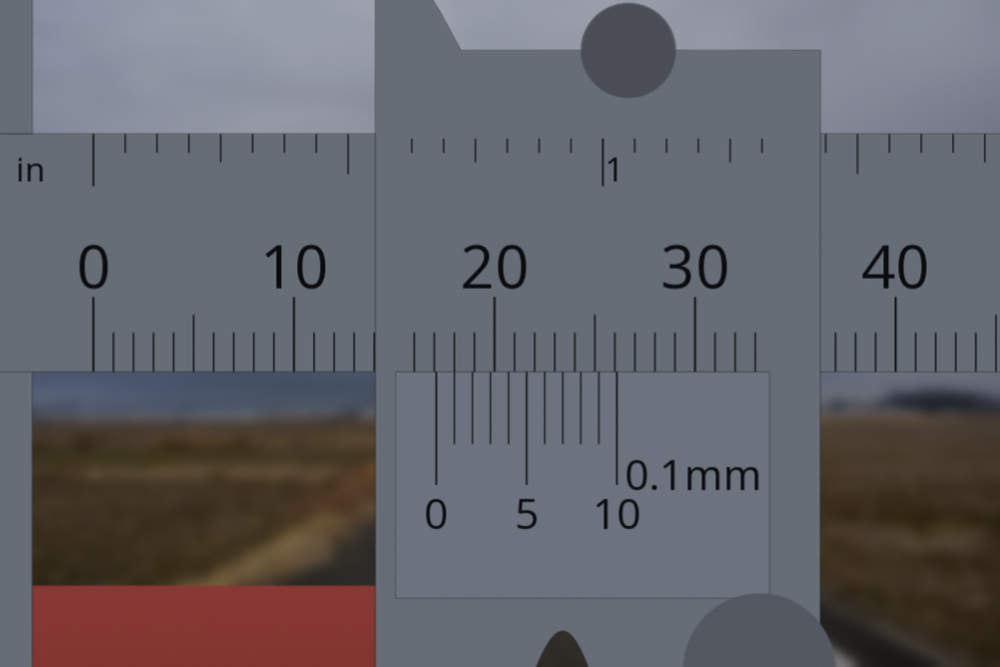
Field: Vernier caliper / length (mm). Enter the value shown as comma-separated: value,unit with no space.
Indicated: 17.1,mm
